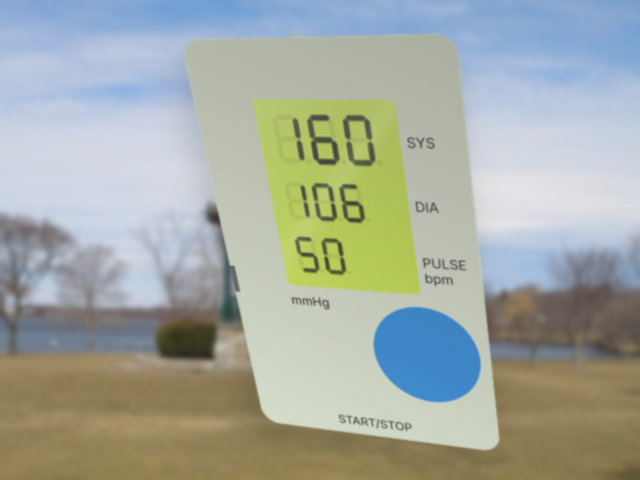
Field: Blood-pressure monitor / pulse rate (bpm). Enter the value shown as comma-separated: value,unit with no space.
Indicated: 50,bpm
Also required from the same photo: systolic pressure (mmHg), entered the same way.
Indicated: 160,mmHg
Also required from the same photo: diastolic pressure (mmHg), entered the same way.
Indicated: 106,mmHg
